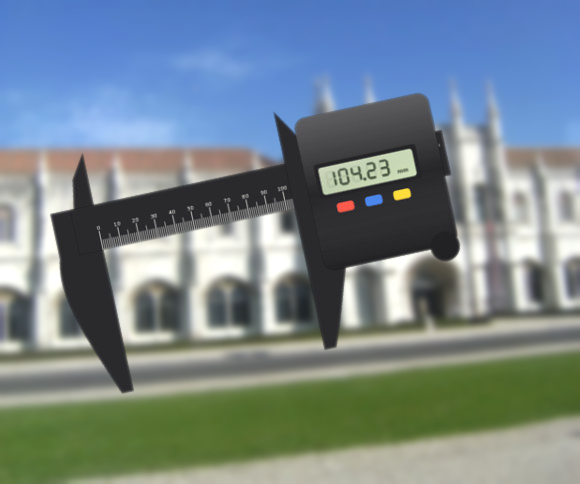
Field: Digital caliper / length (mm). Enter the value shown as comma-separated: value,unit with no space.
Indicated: 104.23,mm
